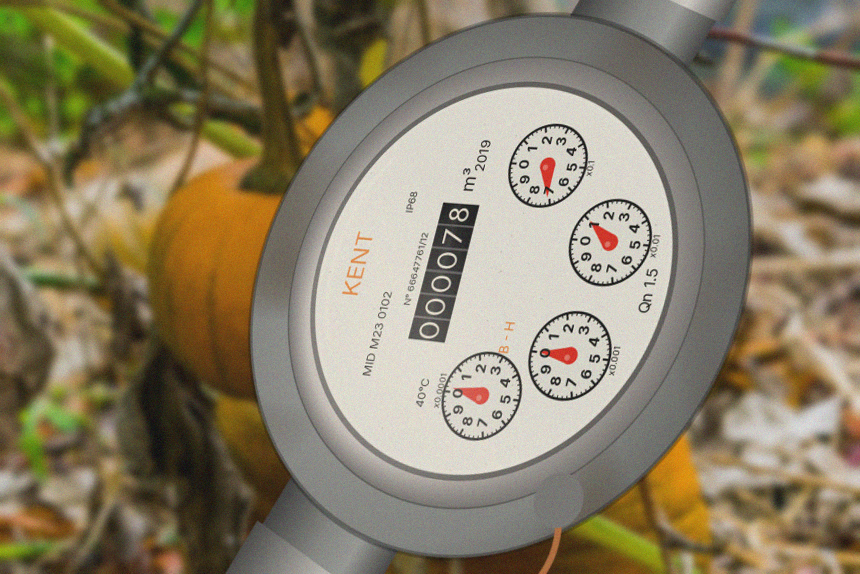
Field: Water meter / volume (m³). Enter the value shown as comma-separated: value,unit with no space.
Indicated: 78.7100,m³
